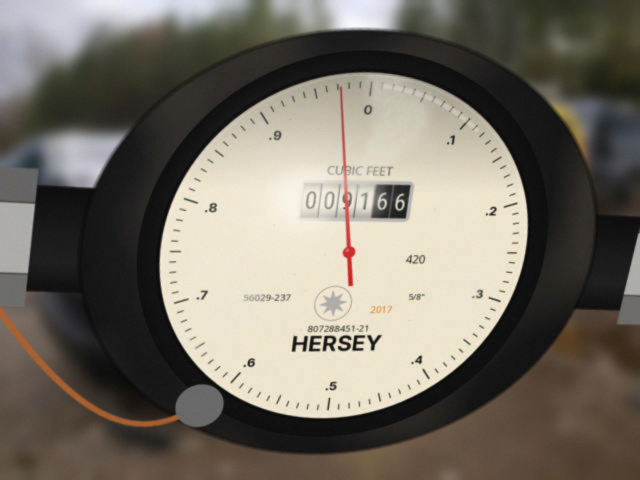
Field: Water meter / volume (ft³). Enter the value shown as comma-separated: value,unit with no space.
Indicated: 9165.97,ft³
